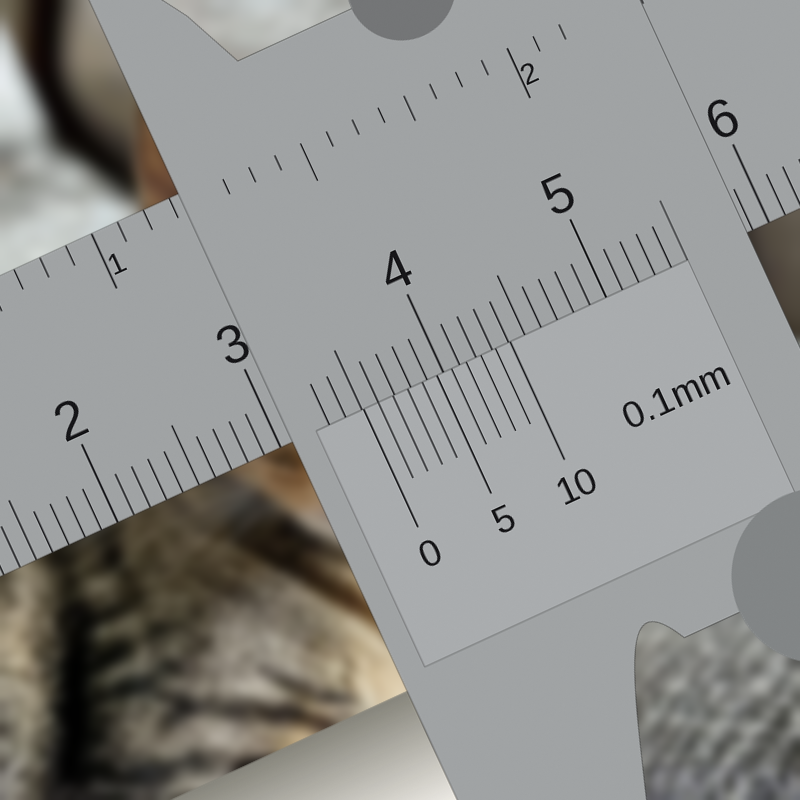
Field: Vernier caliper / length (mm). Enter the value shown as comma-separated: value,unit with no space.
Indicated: 35.1,mm
